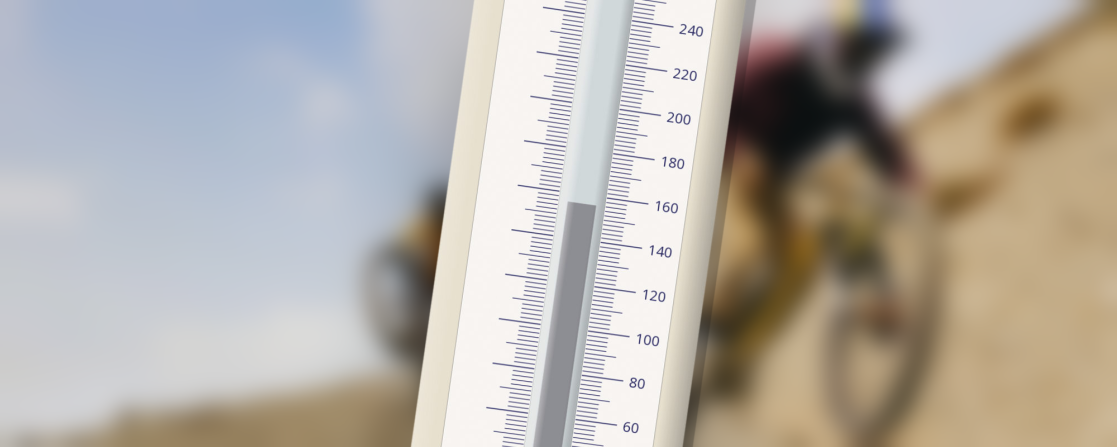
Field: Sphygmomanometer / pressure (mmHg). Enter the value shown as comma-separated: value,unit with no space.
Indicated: 156,mmHg
